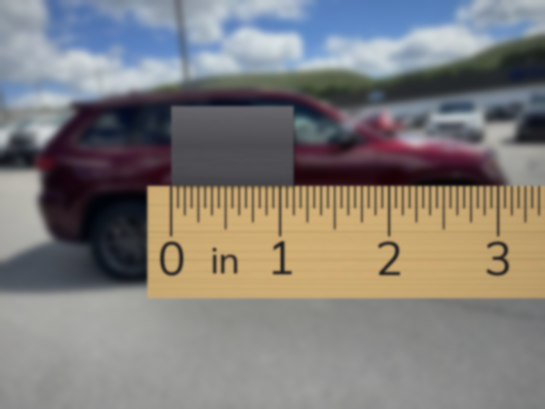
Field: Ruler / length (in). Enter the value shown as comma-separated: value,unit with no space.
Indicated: 1.125,in
